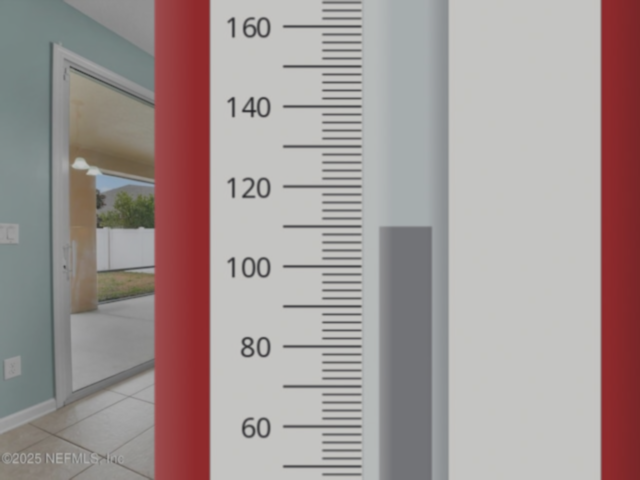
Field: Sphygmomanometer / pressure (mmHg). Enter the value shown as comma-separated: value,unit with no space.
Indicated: 110,mmHg
